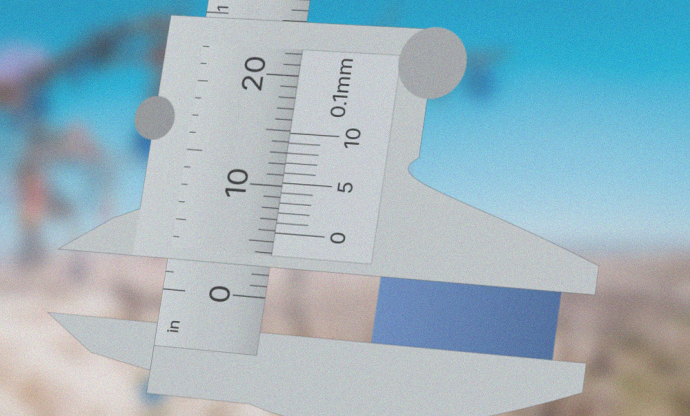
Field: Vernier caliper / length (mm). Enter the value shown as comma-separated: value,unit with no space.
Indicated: 5.8,mm
